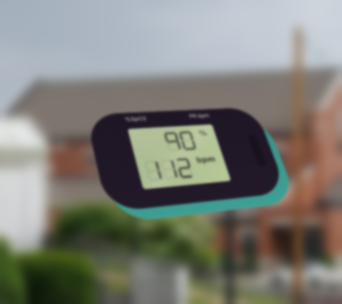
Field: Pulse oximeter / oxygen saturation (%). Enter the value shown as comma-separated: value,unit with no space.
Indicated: 90,%
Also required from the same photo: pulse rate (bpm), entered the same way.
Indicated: 112,bpm
